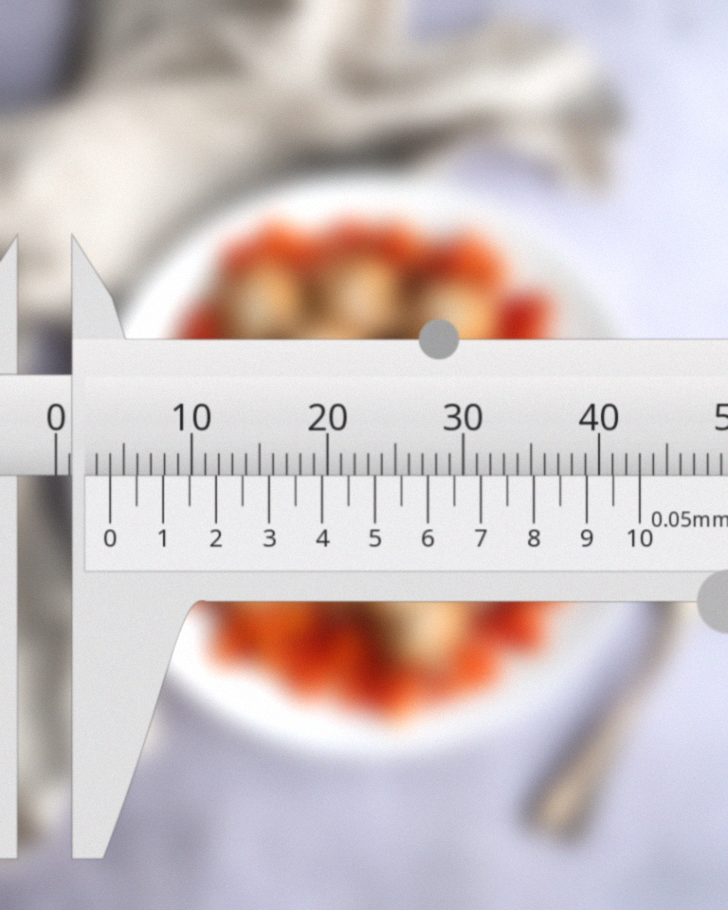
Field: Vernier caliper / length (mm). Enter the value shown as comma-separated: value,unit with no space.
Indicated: 4.0,mm
